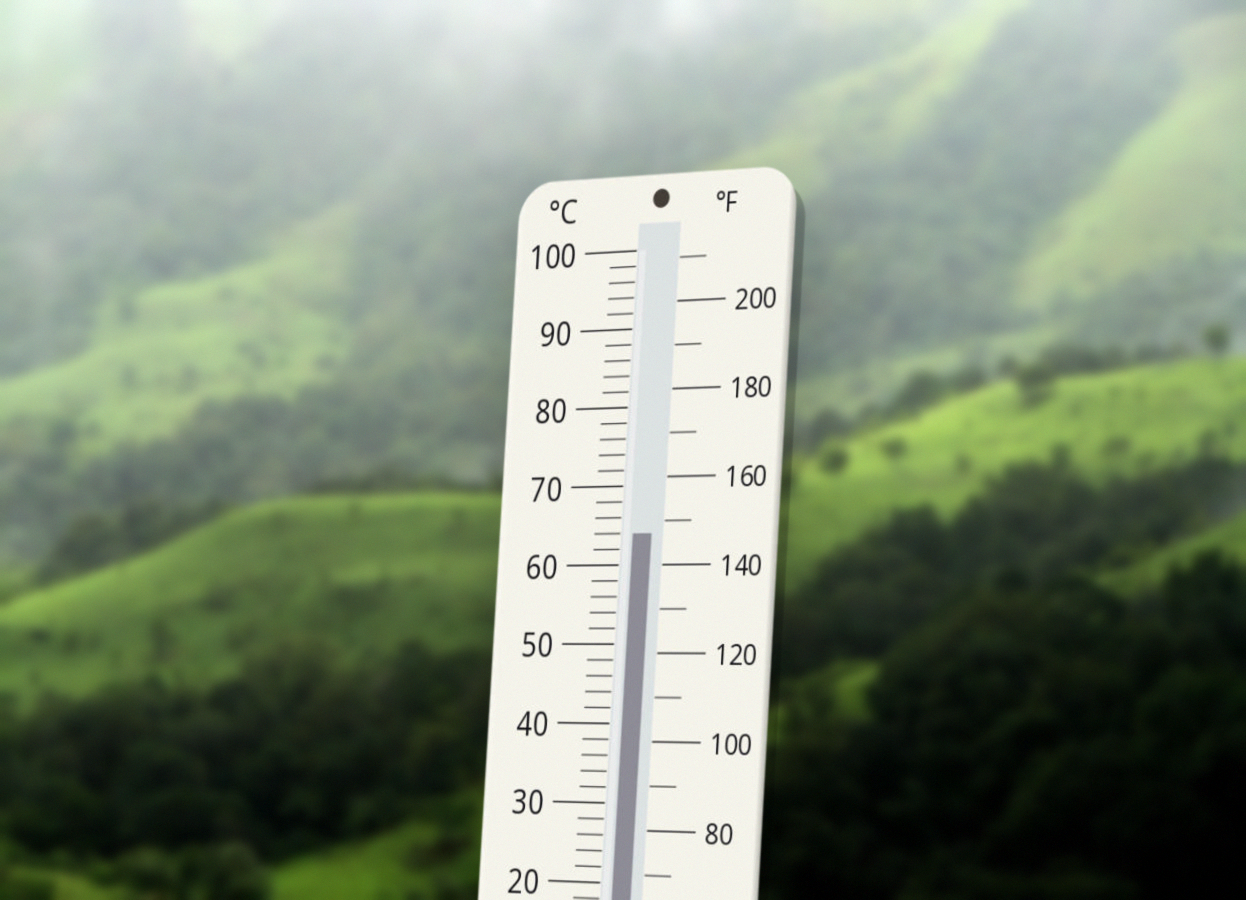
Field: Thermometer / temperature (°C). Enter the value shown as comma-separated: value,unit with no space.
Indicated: 64,°C
